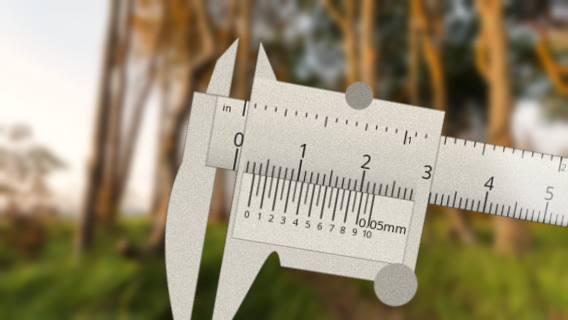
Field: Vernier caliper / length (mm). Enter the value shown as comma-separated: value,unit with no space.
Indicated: 3.2,mm
